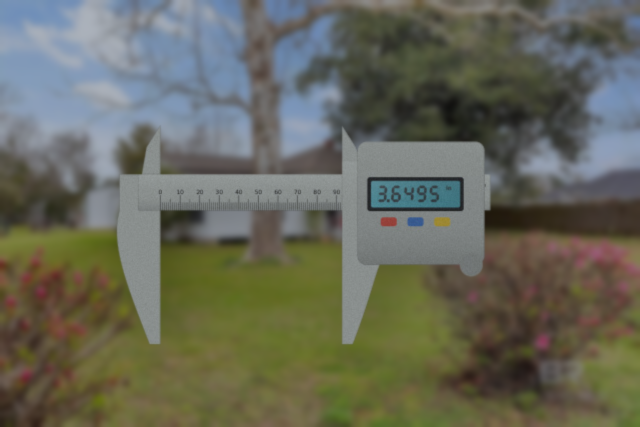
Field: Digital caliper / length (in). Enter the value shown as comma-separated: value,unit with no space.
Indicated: 3.6495,in
